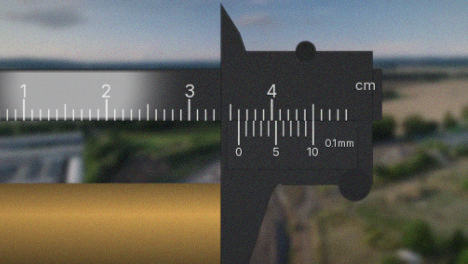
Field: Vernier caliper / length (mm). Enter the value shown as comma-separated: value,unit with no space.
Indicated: 36.0,mm
